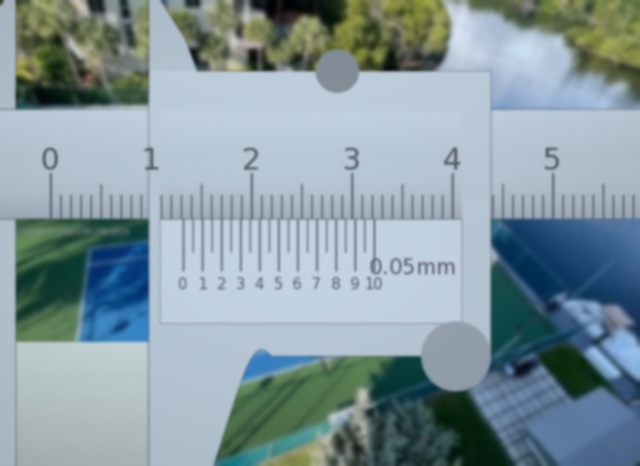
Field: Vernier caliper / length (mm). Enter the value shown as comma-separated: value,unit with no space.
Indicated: 13.2,mm
